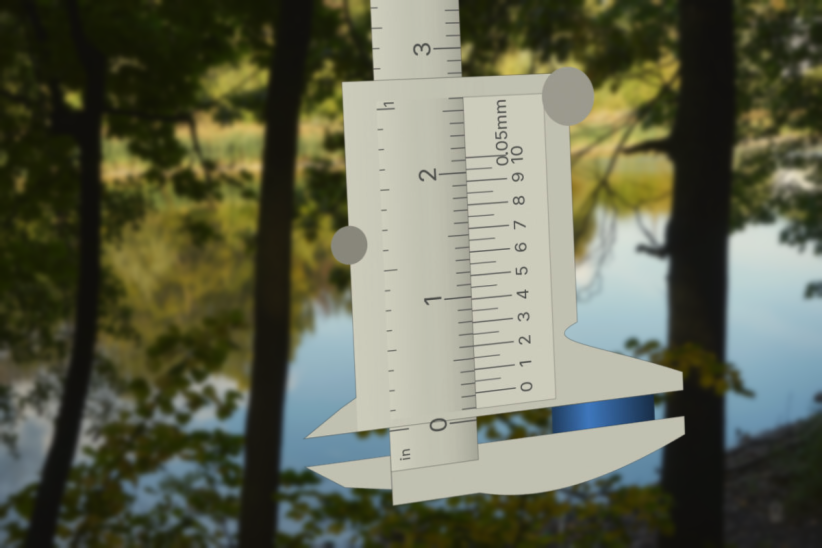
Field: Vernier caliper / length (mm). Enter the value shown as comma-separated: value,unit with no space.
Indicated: 2.2,mm
